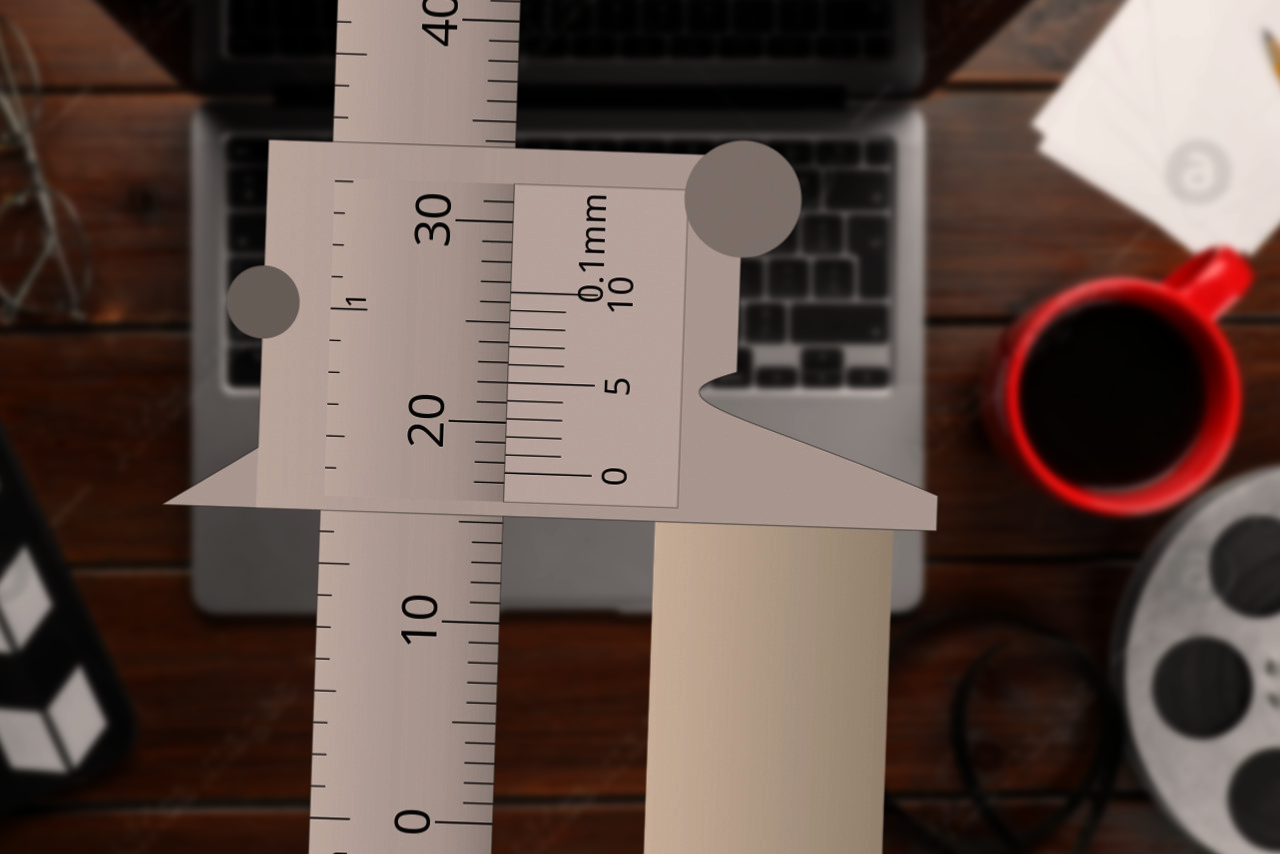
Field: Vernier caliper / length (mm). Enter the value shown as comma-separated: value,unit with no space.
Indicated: 17.5,mm
